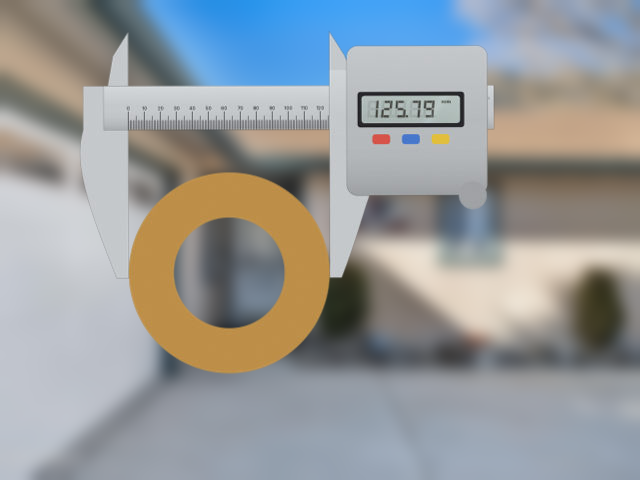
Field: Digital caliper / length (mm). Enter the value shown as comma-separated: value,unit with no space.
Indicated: 125.79,mm
